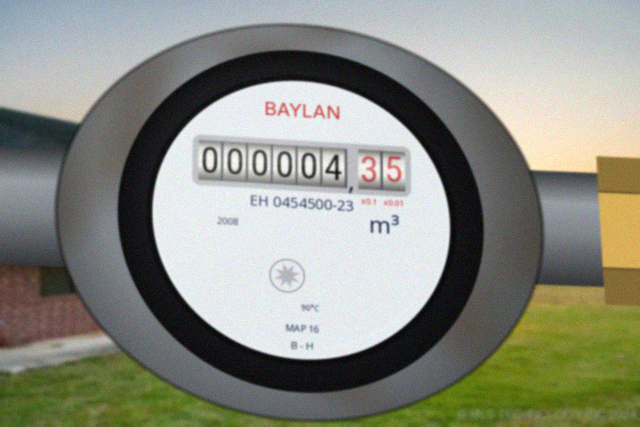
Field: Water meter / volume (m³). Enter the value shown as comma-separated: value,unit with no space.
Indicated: 4.35,m³
